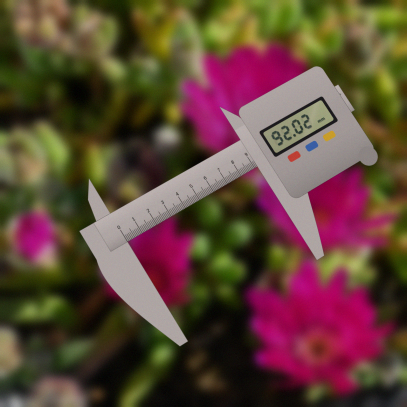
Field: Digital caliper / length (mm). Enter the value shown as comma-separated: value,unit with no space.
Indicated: 92.02,mm
